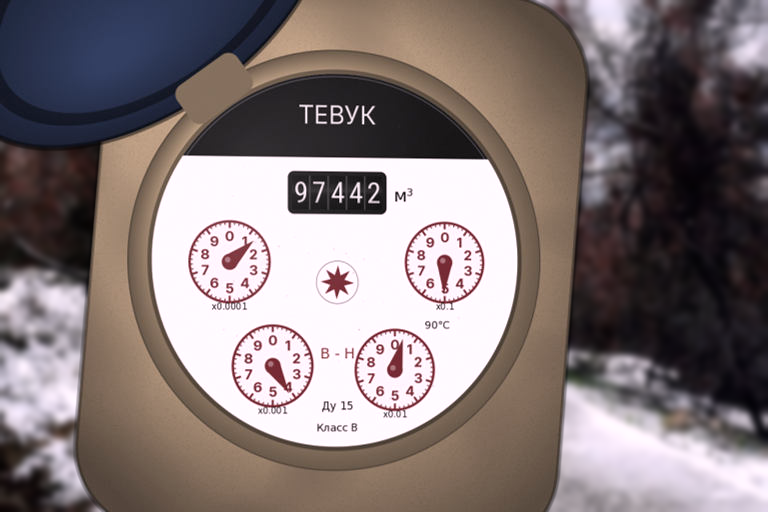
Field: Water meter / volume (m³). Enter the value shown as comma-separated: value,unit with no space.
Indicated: 97442.5041,m³
